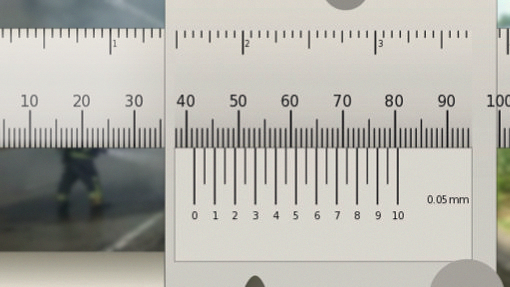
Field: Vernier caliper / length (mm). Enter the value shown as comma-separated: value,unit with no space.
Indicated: 41.5,mm
